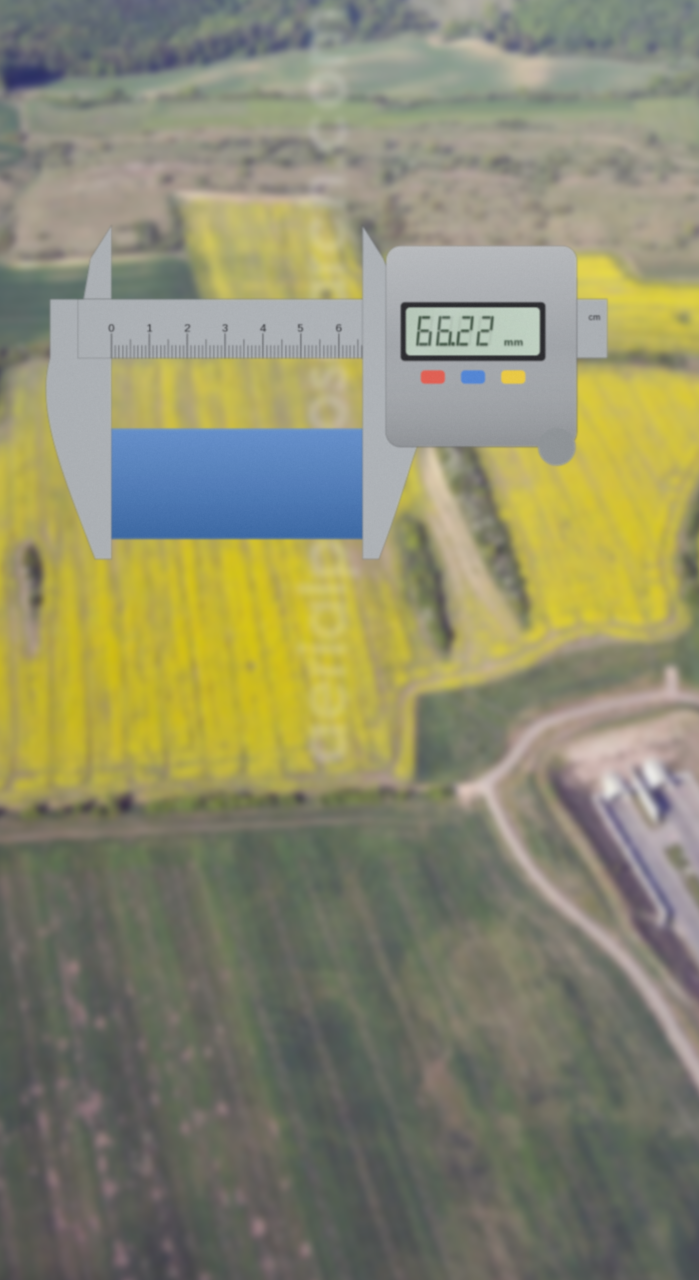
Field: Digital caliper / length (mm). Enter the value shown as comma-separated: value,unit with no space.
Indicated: 66.22,mm
